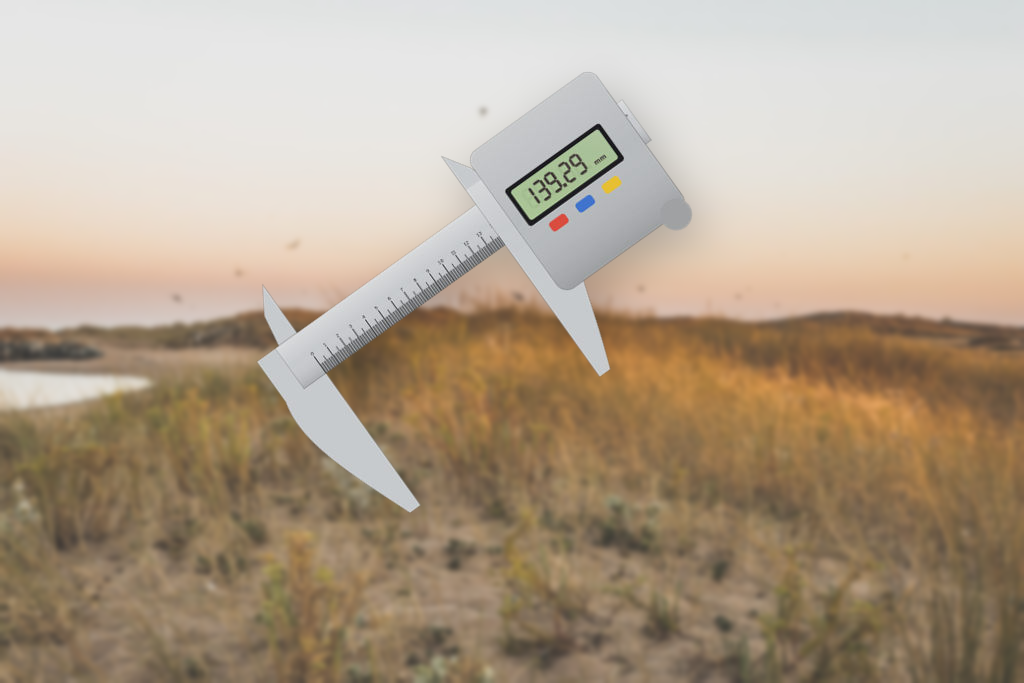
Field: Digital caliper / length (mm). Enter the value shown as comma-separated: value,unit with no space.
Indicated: 139.29,mm
